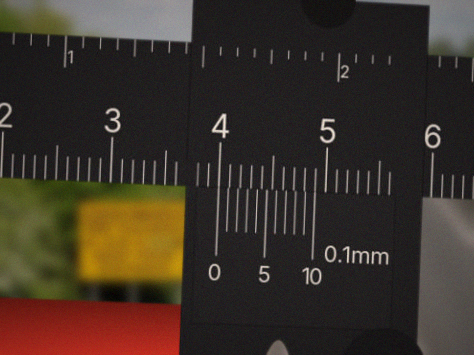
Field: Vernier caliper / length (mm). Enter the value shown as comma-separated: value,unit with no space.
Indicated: 40.0,mm
